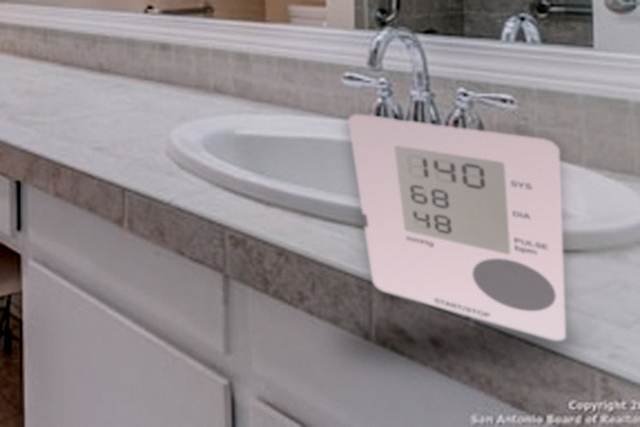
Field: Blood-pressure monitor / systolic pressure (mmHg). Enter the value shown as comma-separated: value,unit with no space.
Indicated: 140,mmHg
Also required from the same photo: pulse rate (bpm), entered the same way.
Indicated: 48,bpm
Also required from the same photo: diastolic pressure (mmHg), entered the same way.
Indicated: 68,mmHg
